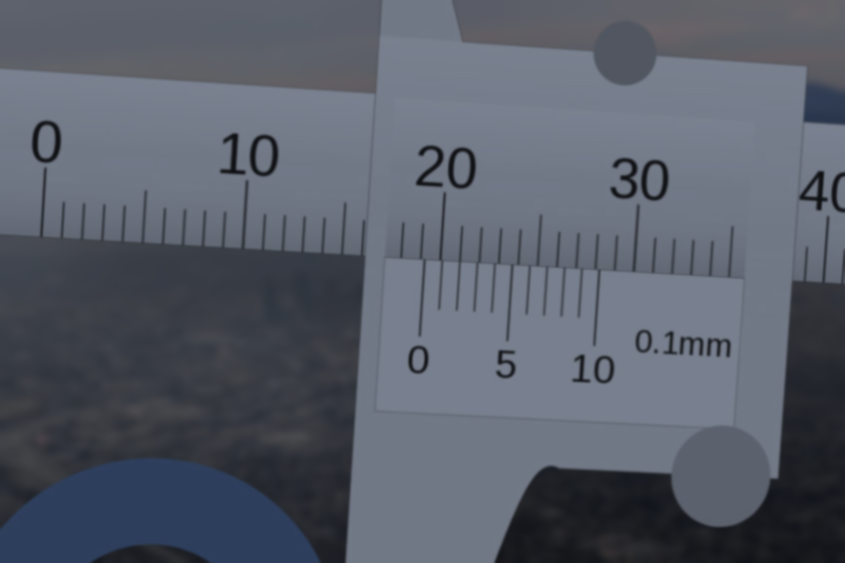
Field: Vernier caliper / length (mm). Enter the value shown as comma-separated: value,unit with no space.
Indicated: 19.2,mm
